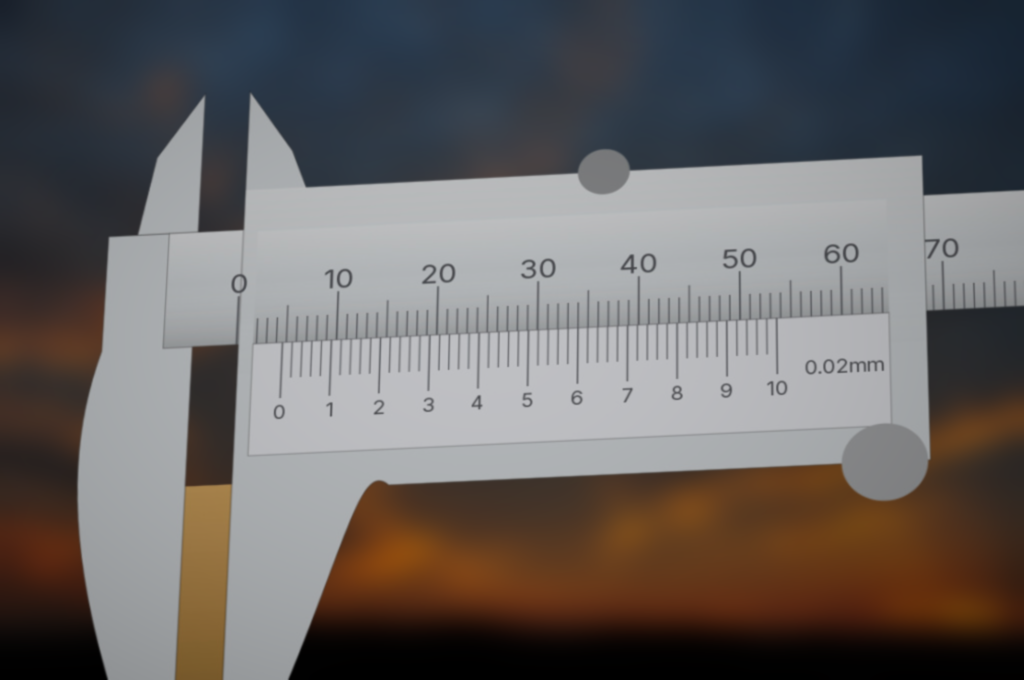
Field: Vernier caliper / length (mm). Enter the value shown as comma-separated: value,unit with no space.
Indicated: 4.6,mm
